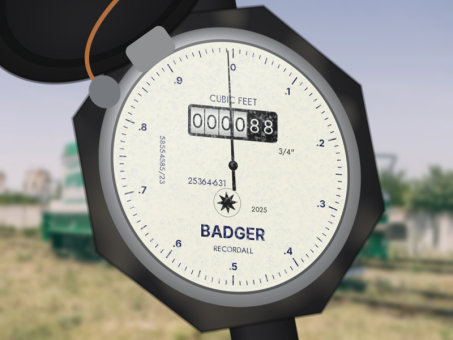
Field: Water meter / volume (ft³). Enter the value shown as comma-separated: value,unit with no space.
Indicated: 87.99,ft³
